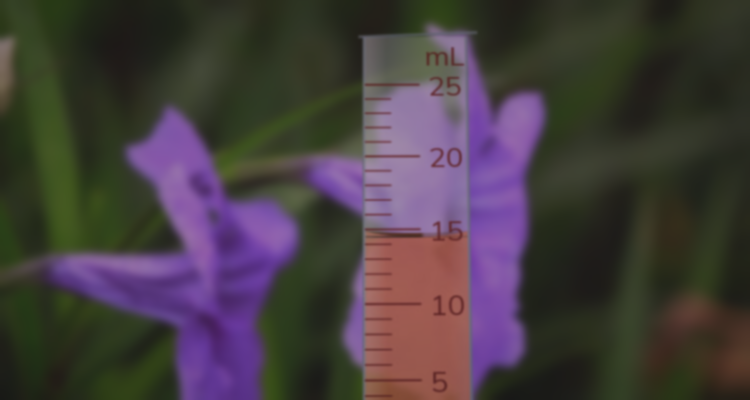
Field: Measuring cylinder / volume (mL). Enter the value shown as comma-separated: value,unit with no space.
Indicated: 14.5,mL
